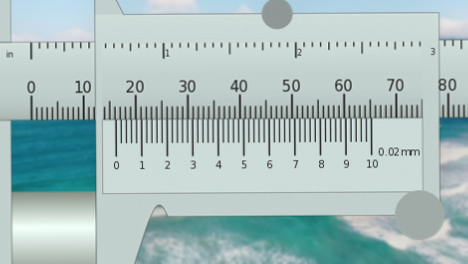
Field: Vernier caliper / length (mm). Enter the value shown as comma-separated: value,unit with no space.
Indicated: 16.2,mm
